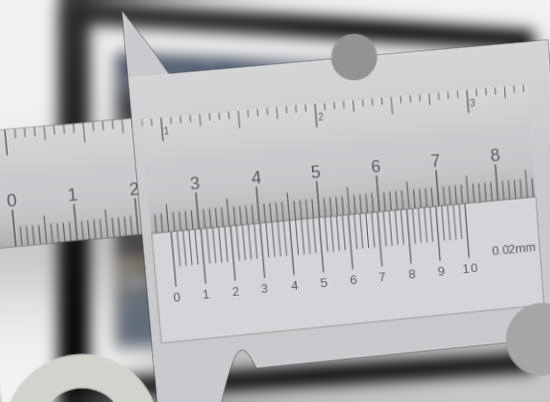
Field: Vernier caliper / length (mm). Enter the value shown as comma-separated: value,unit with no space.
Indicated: 25.4,mm
